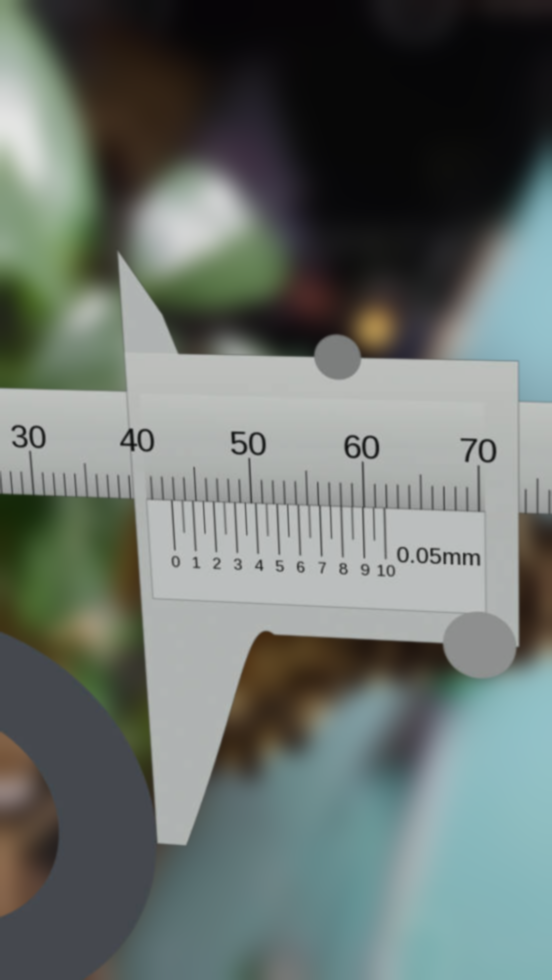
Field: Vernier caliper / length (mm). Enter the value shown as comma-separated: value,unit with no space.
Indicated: 42.8,mm
